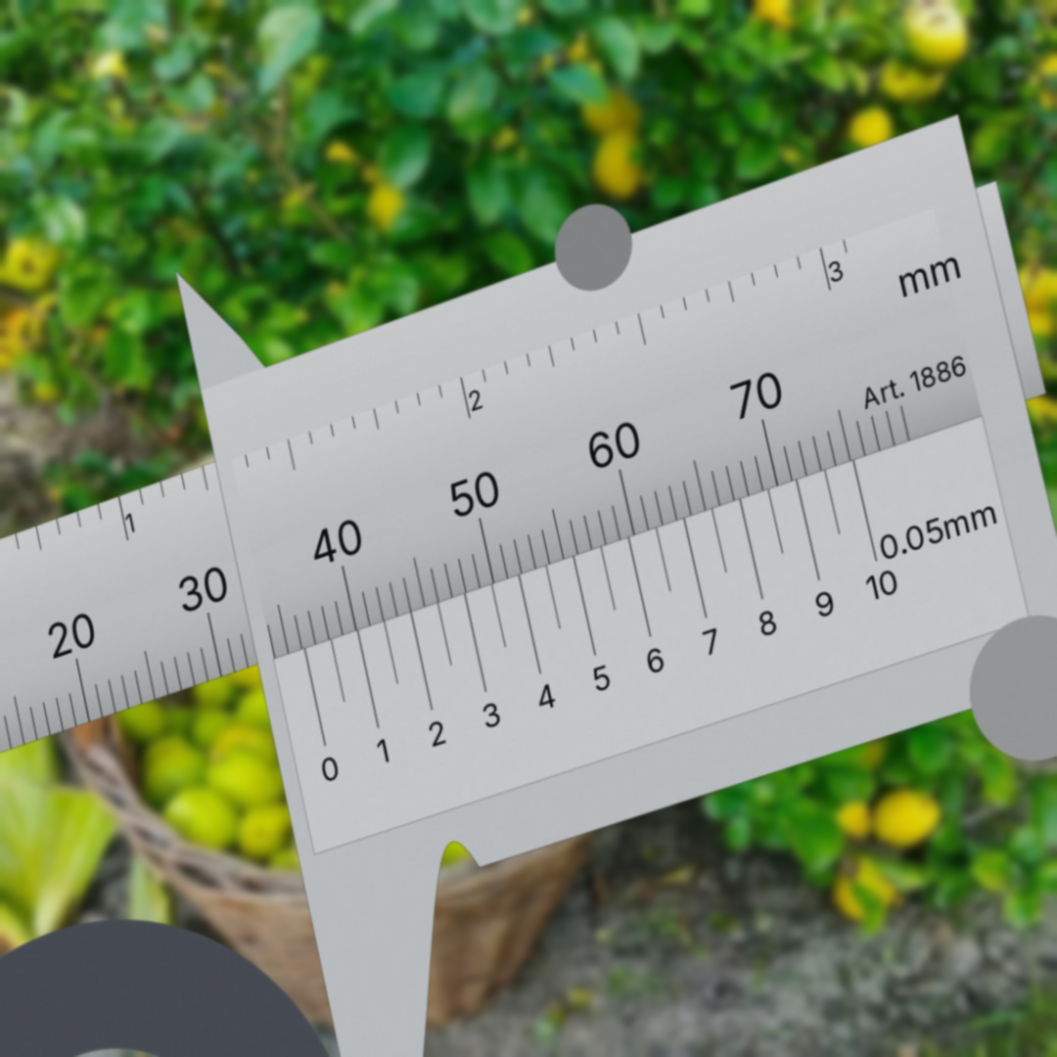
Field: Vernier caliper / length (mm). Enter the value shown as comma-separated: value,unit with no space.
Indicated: 36.2,mm
